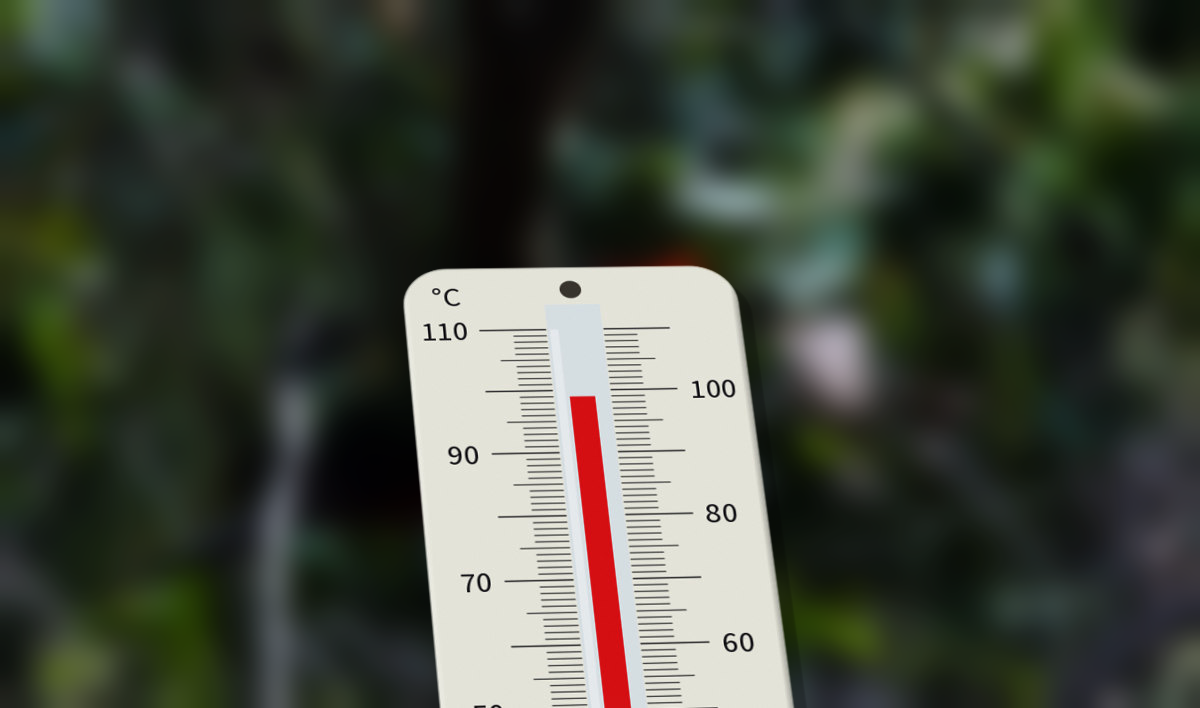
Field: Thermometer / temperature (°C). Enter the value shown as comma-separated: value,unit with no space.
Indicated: 99,°C
